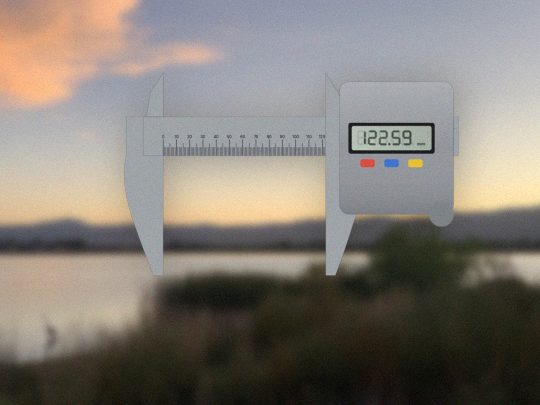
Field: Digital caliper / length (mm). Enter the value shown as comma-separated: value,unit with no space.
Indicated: 122.59,mm
